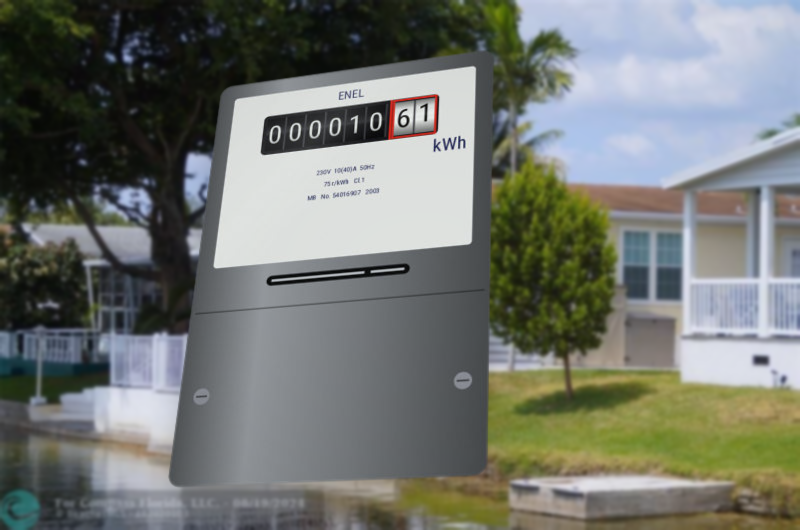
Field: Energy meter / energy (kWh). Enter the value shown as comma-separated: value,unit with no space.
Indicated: 10.61,kWh
